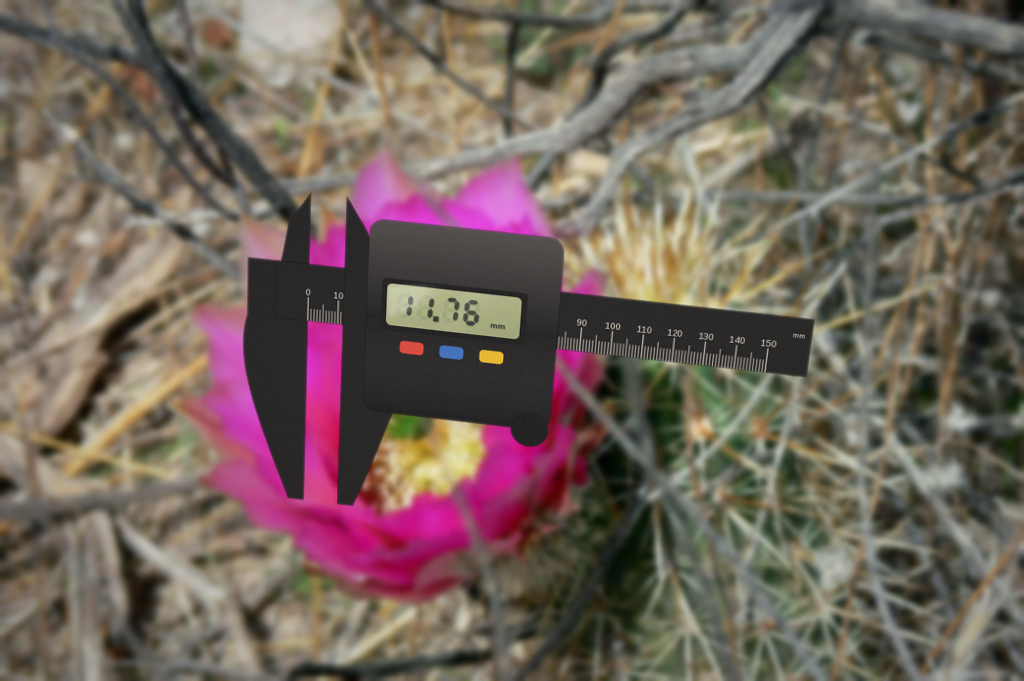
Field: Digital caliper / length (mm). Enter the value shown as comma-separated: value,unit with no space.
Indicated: 11.76,mm
